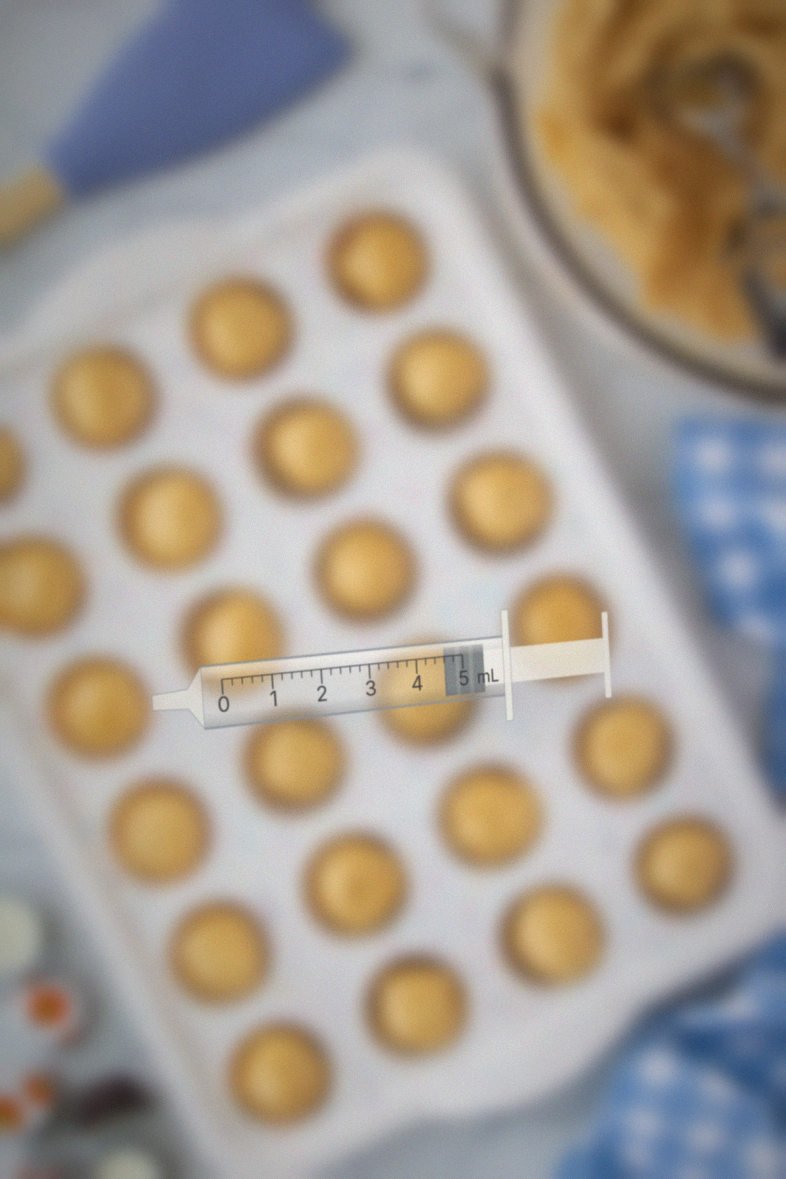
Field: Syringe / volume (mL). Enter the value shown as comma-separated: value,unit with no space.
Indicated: 4.6,mL
